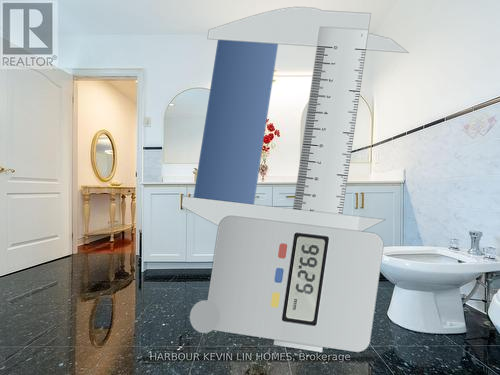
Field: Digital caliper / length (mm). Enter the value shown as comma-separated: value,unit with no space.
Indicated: 99.29,mm
